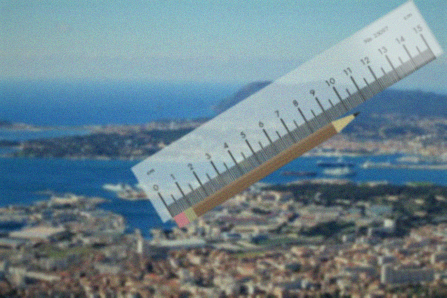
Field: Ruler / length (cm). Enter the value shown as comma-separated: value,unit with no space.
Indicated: 10.5,cm
